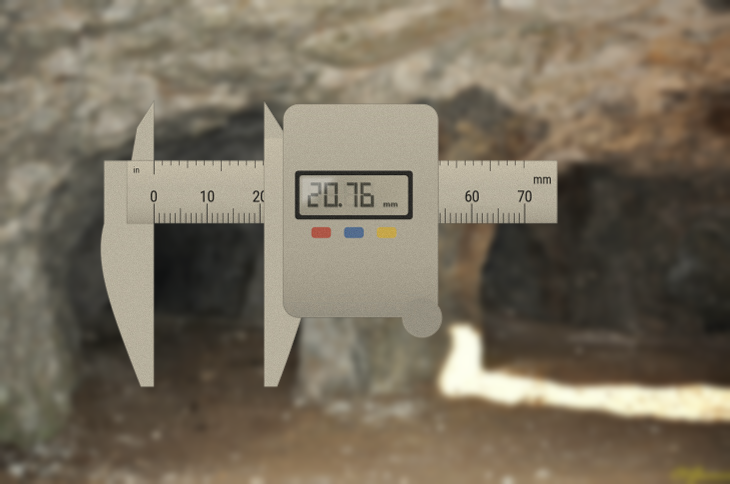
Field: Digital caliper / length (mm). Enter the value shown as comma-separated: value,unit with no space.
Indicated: 20.76,mm
